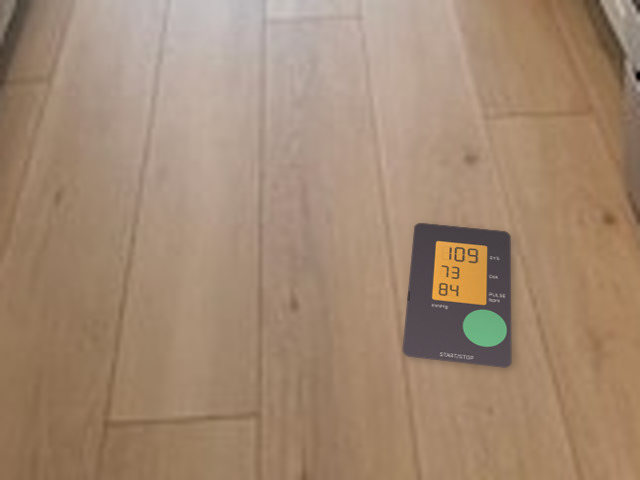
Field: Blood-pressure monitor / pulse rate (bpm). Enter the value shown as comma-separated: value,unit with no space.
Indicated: 84,bpm
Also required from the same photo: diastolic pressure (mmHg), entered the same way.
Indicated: 73,mmHg
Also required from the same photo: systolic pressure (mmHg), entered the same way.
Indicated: 109,mmHg
